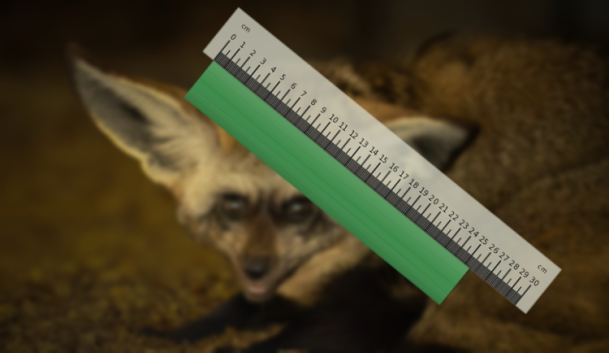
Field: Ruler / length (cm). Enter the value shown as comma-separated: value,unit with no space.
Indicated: 25.5,cm
